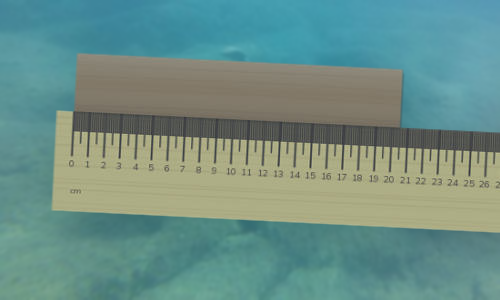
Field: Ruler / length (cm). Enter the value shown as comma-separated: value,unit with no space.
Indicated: 20.5,cm
